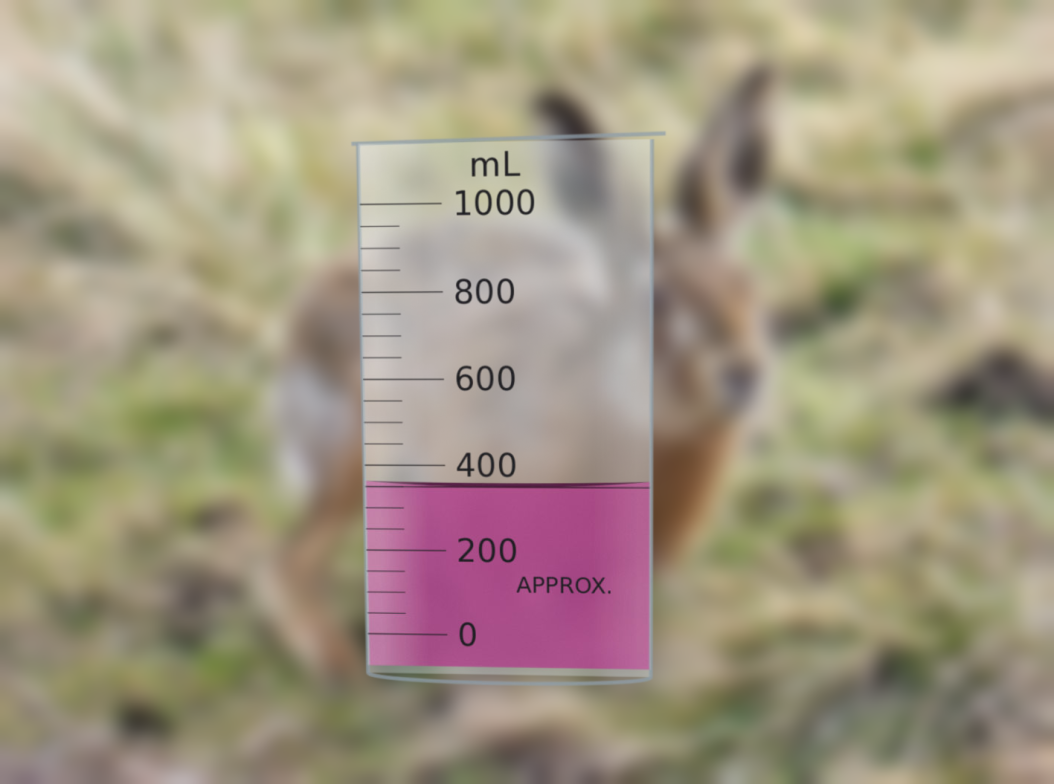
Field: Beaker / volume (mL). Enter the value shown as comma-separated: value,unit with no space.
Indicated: 350,mL
